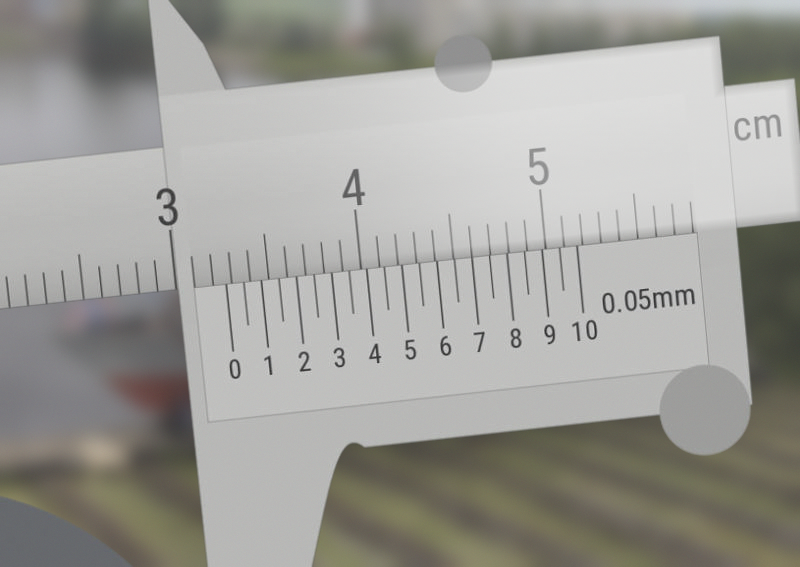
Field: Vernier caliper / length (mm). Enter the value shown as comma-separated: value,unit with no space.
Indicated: 32.7,mm
